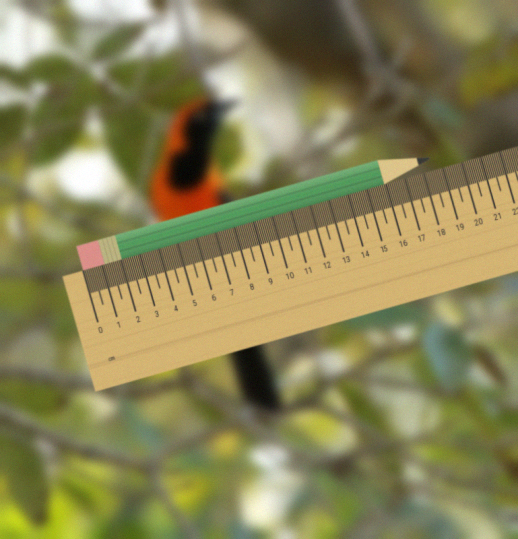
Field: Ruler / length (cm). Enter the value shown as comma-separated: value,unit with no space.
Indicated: 18.5,cm
